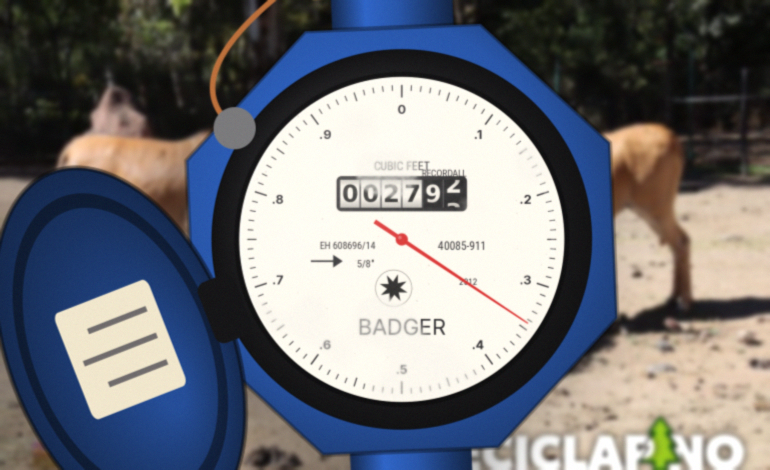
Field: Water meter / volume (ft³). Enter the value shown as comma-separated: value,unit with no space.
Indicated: 2792.34,ft³
